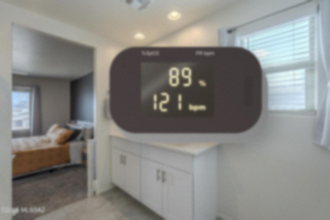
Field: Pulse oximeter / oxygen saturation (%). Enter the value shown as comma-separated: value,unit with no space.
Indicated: 89,%
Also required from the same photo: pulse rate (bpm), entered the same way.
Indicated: 121,bpm
